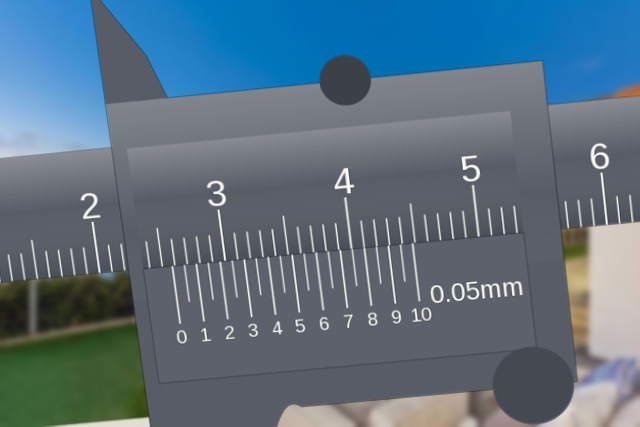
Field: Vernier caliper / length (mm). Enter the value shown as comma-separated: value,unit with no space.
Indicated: 25.8,mm
